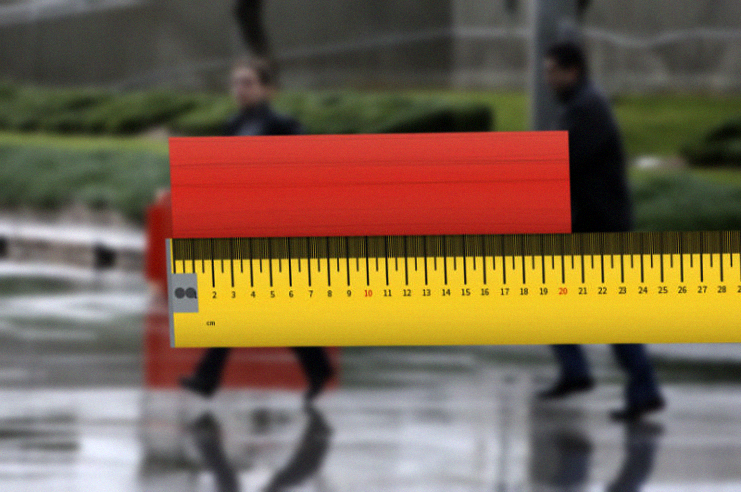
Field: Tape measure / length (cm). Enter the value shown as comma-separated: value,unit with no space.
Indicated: 20.5,cm
